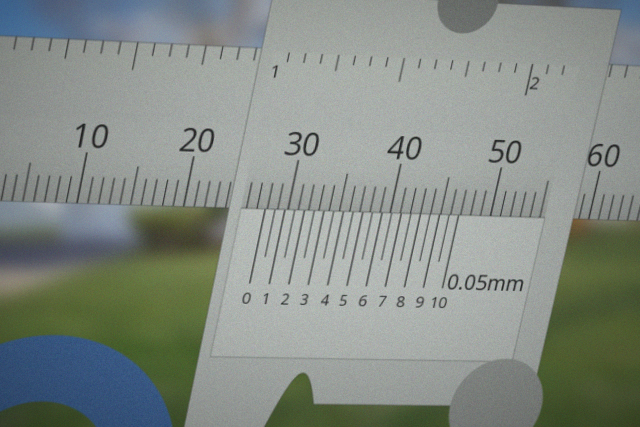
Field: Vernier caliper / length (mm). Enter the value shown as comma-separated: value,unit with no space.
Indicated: 27.8,mm
